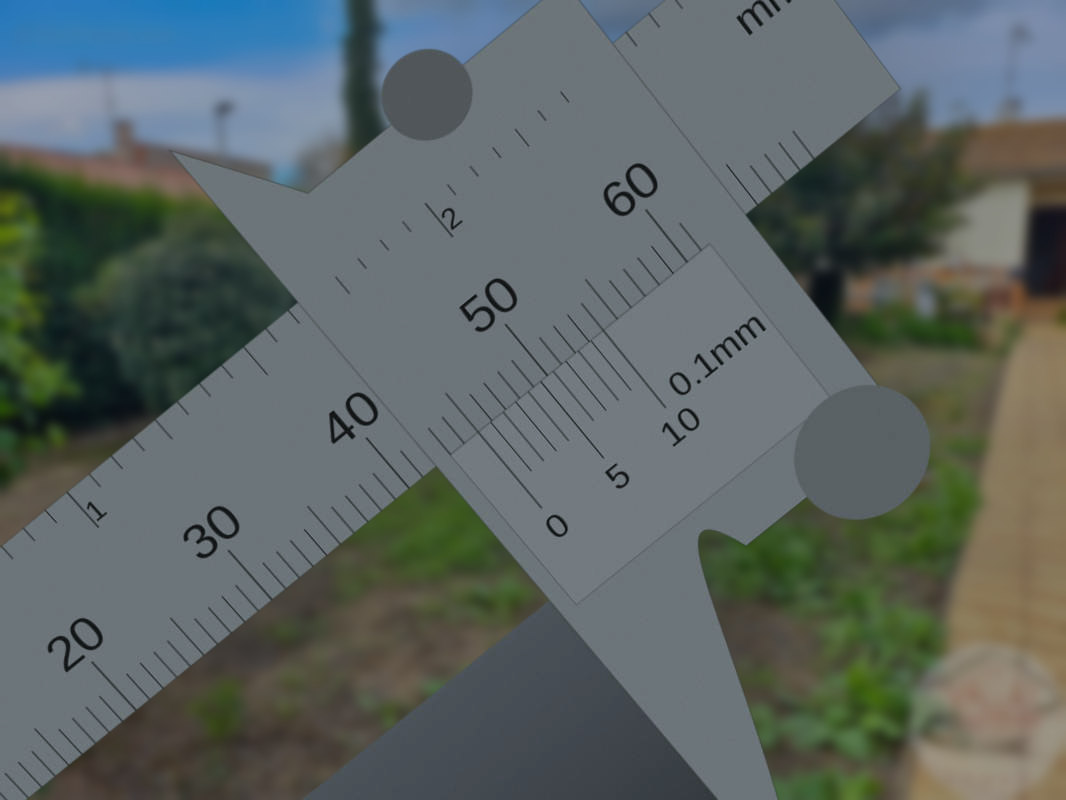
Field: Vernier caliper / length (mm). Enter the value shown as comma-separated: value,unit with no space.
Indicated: 45.0,mm
